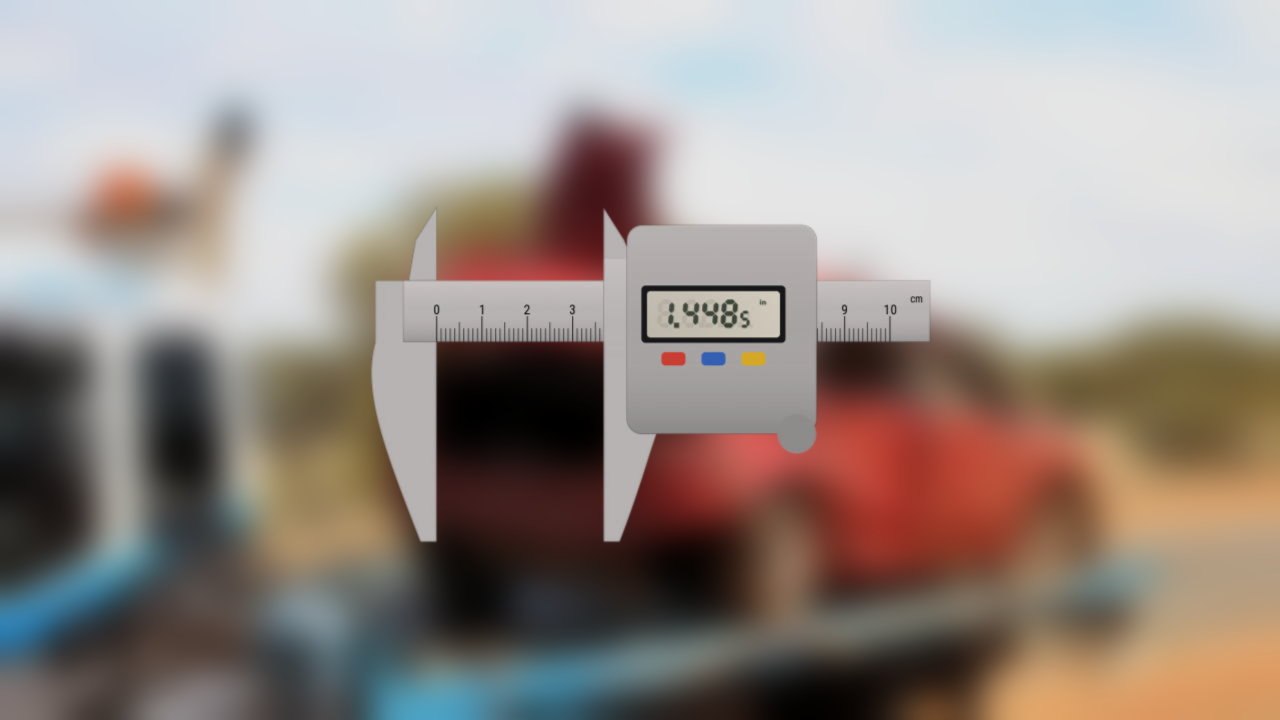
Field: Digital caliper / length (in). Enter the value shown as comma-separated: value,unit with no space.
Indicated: 1.4485,in
